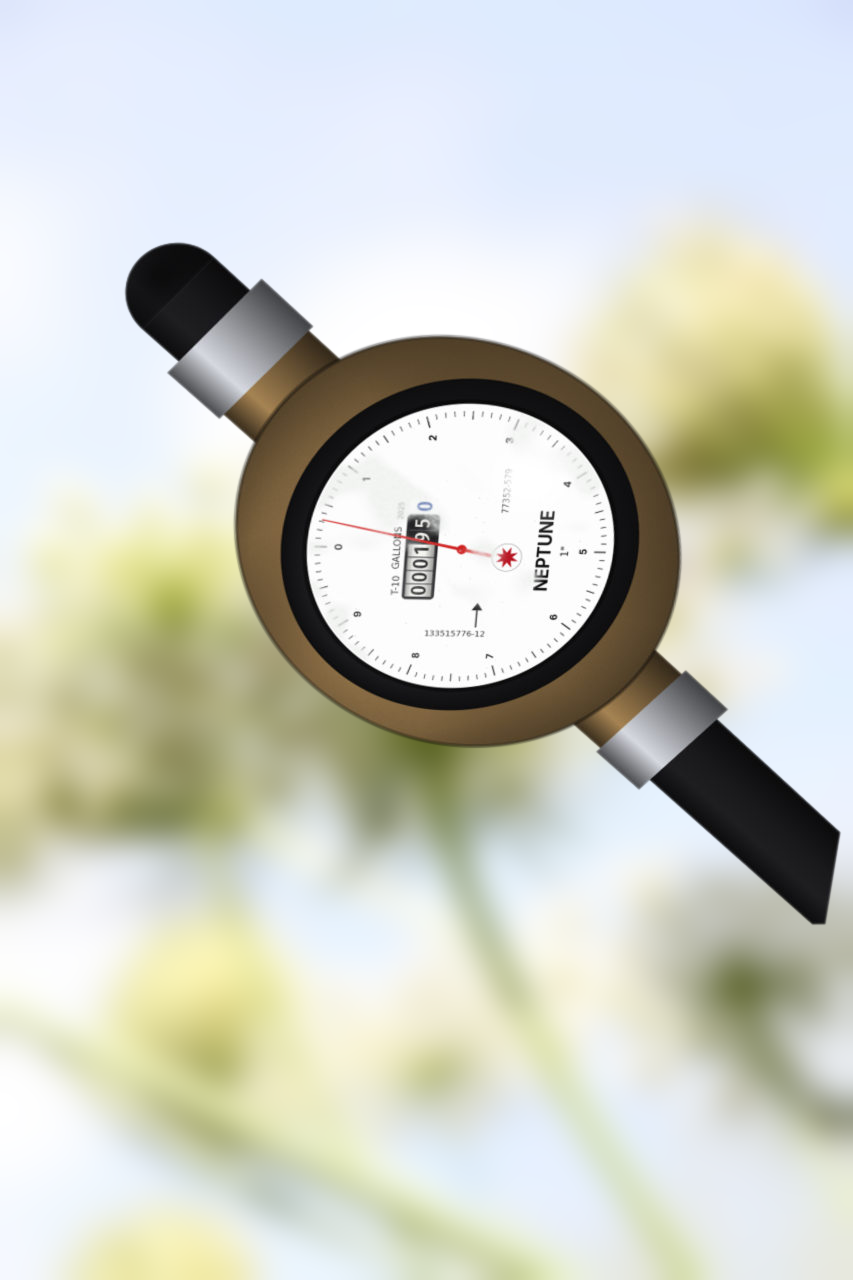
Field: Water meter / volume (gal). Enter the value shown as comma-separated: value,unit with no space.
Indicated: 1950.3,gal
